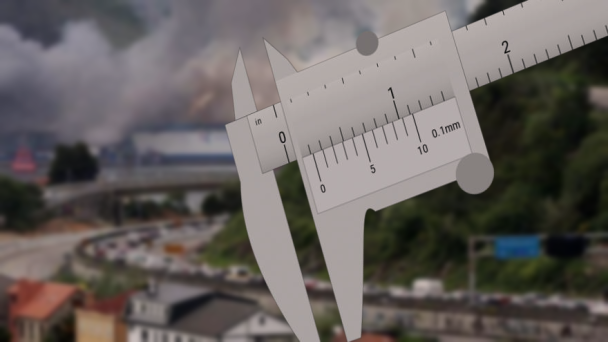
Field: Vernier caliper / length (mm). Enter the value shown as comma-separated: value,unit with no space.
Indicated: 2.2,mm
